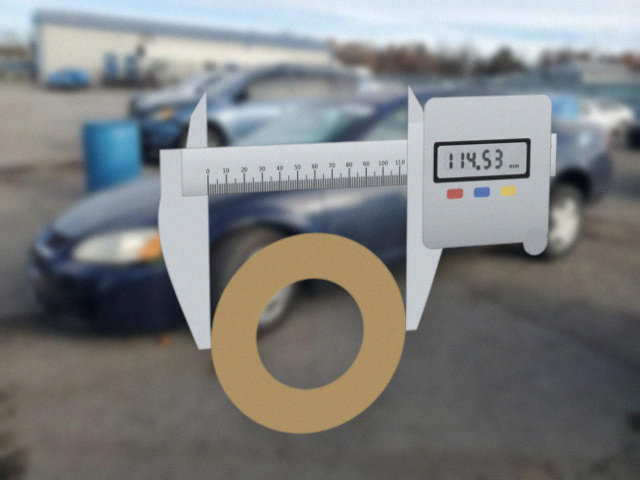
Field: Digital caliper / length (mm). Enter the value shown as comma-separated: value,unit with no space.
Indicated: 114.53,mm
